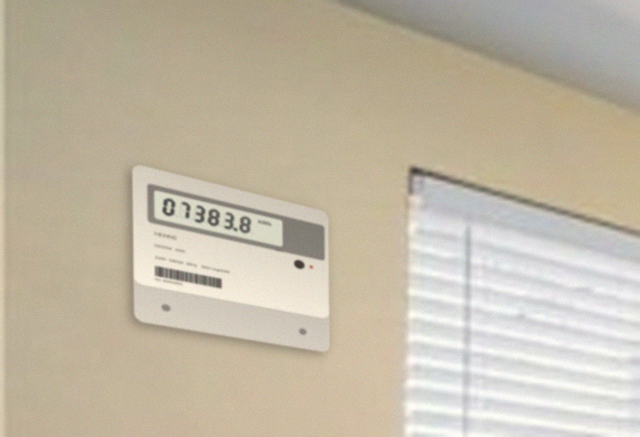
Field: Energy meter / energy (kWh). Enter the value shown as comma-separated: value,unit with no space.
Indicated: 7383.8,kWh
